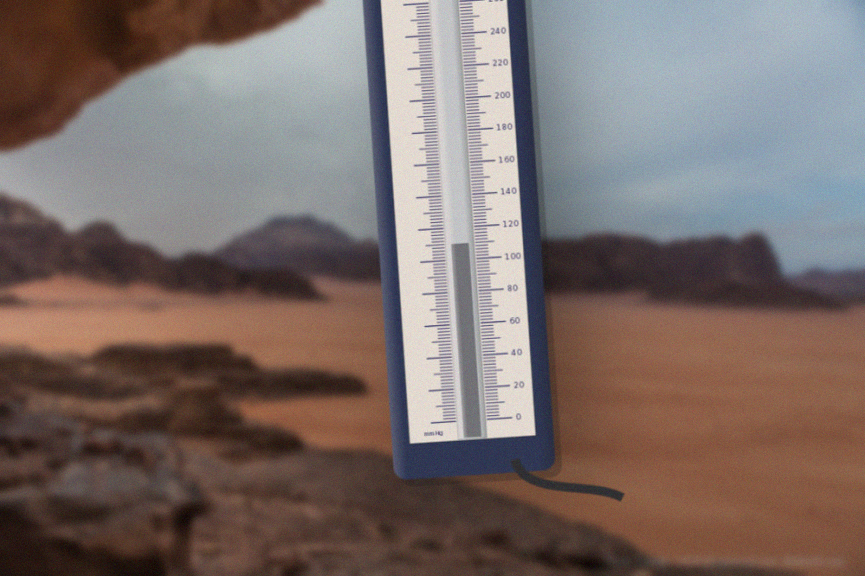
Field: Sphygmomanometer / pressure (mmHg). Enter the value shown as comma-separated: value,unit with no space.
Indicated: 110,mmHg
